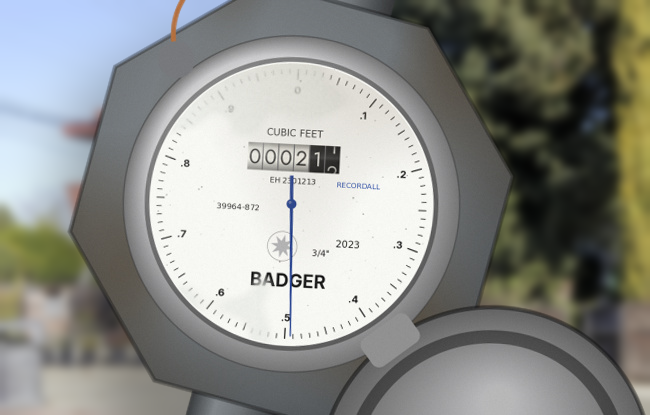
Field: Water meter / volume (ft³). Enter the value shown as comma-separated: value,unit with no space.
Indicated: 211.49,ft³
